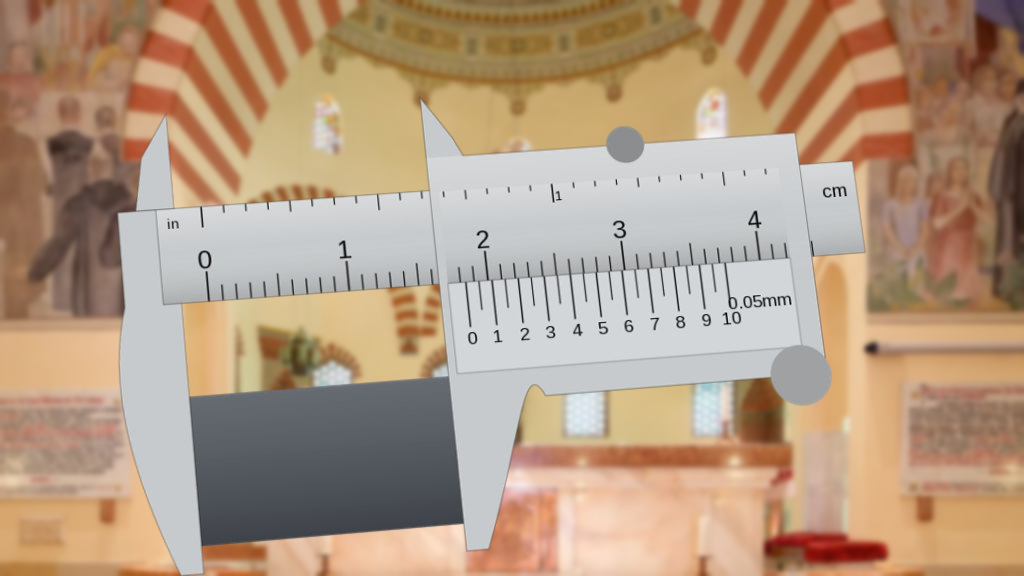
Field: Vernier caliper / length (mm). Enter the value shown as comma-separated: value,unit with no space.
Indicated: 18.4,mm
